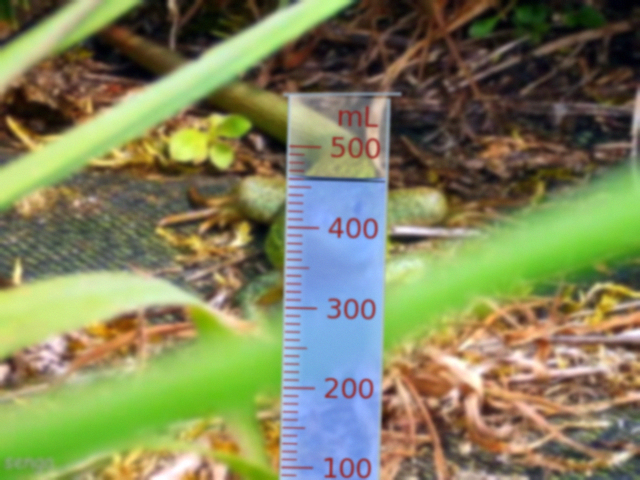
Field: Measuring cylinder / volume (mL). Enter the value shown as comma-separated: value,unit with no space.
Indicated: 460,mL
